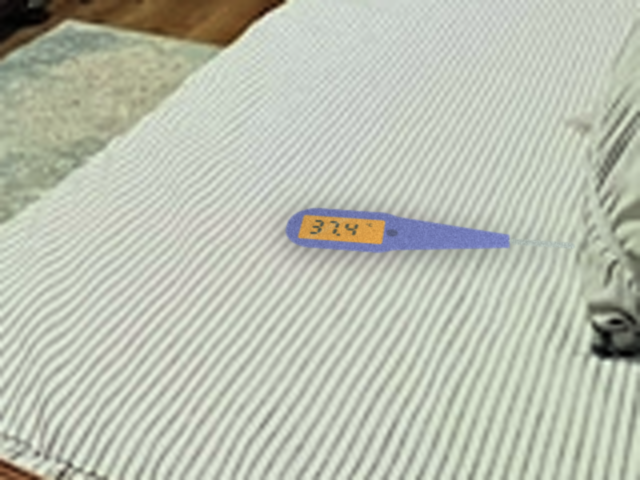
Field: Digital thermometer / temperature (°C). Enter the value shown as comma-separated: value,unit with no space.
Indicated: 37.4,°C
